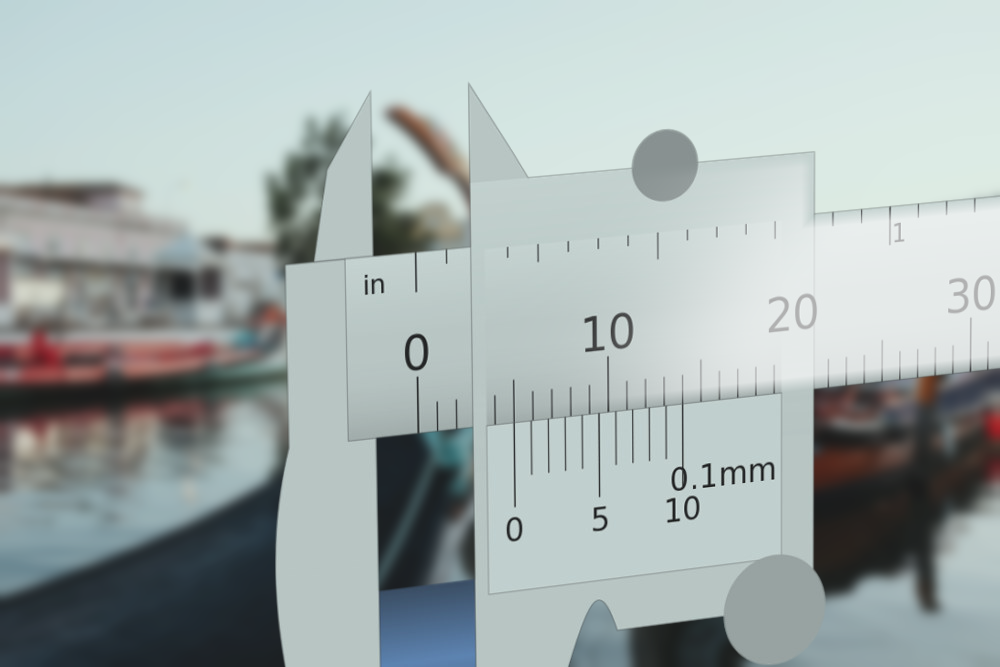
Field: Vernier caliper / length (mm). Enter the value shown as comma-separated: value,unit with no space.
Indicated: 5.0,mm
